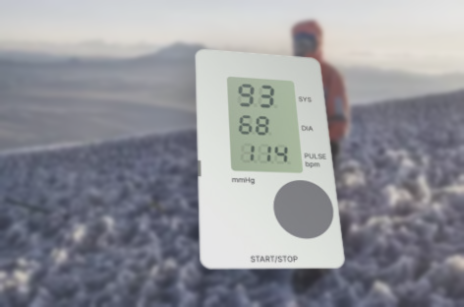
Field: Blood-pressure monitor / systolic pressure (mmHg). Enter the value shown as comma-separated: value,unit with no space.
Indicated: 93,mmHg
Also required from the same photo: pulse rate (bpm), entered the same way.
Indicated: 114,bpm
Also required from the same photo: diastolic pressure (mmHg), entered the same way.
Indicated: 68,mmHg
